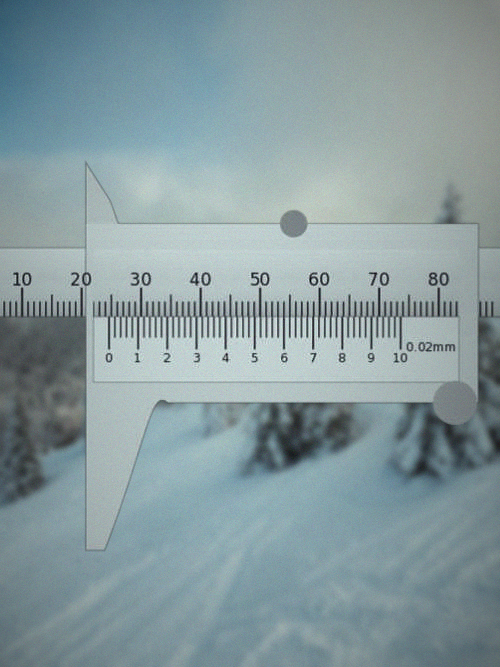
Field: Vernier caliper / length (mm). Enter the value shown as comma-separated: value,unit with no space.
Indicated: 24.6,mm
